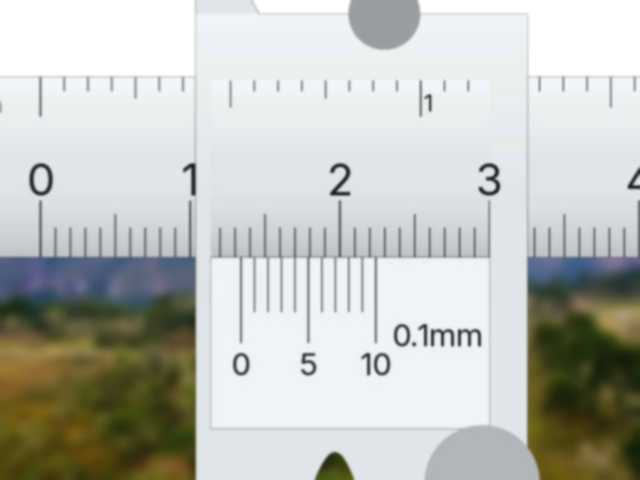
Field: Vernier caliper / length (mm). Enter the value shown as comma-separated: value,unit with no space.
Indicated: 13.4,mm
